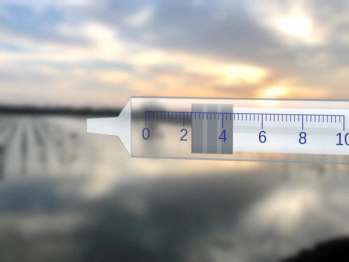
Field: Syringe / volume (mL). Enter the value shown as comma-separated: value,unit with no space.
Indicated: 2.4,mL
